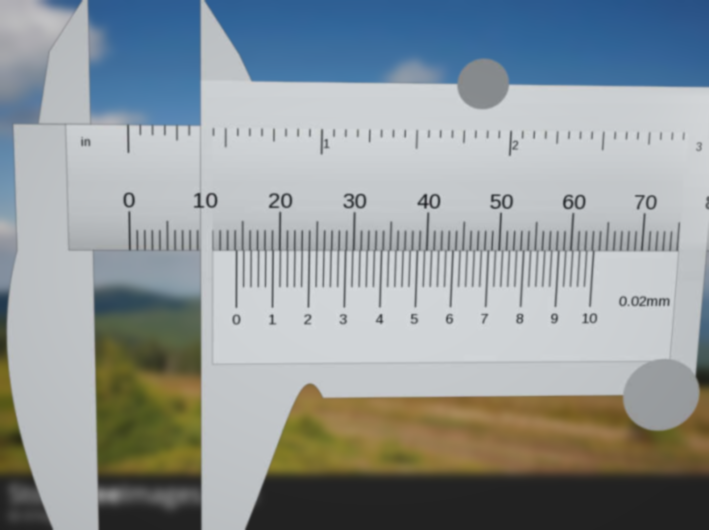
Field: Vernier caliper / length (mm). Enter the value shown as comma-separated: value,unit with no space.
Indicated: 14.2,mm
